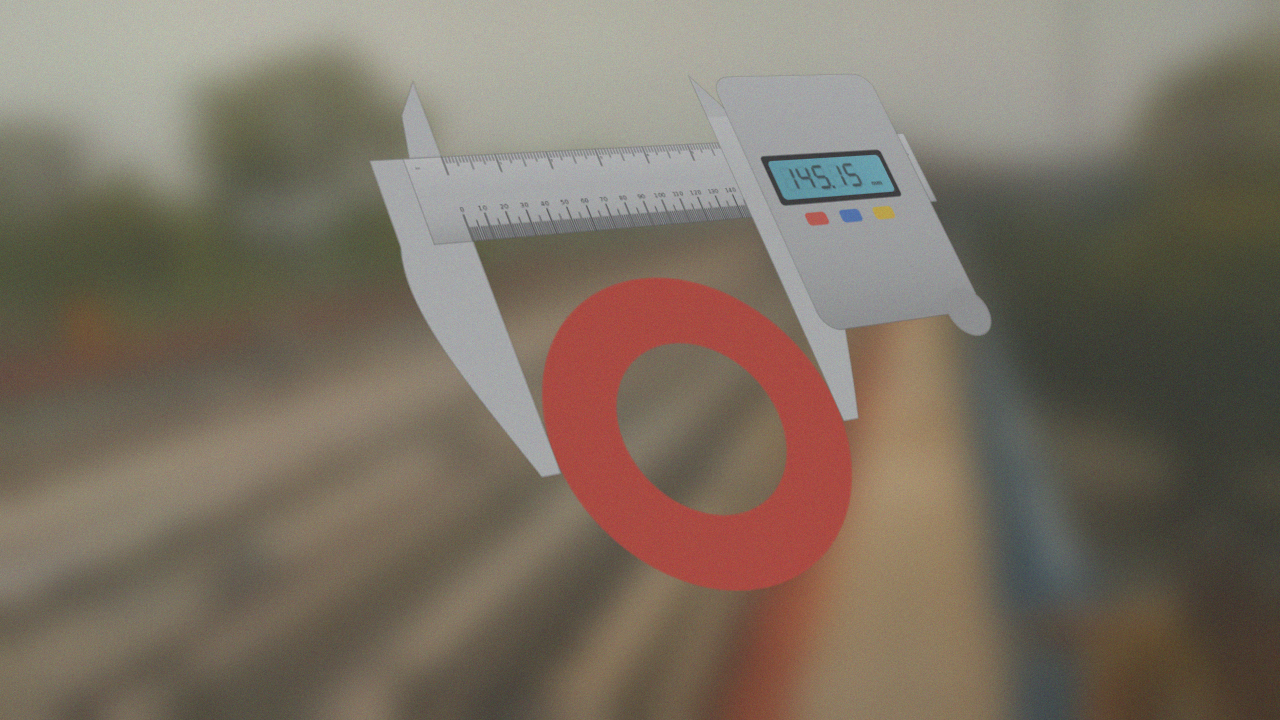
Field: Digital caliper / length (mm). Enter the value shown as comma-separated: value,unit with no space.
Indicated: 145.15,mm
